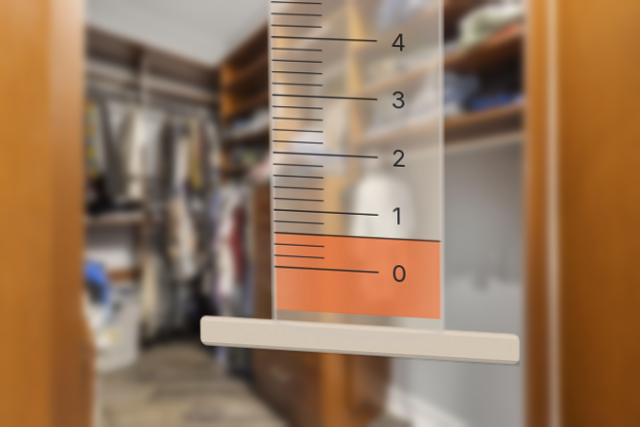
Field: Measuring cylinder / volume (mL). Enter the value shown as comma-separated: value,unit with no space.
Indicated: 0.6,mL
